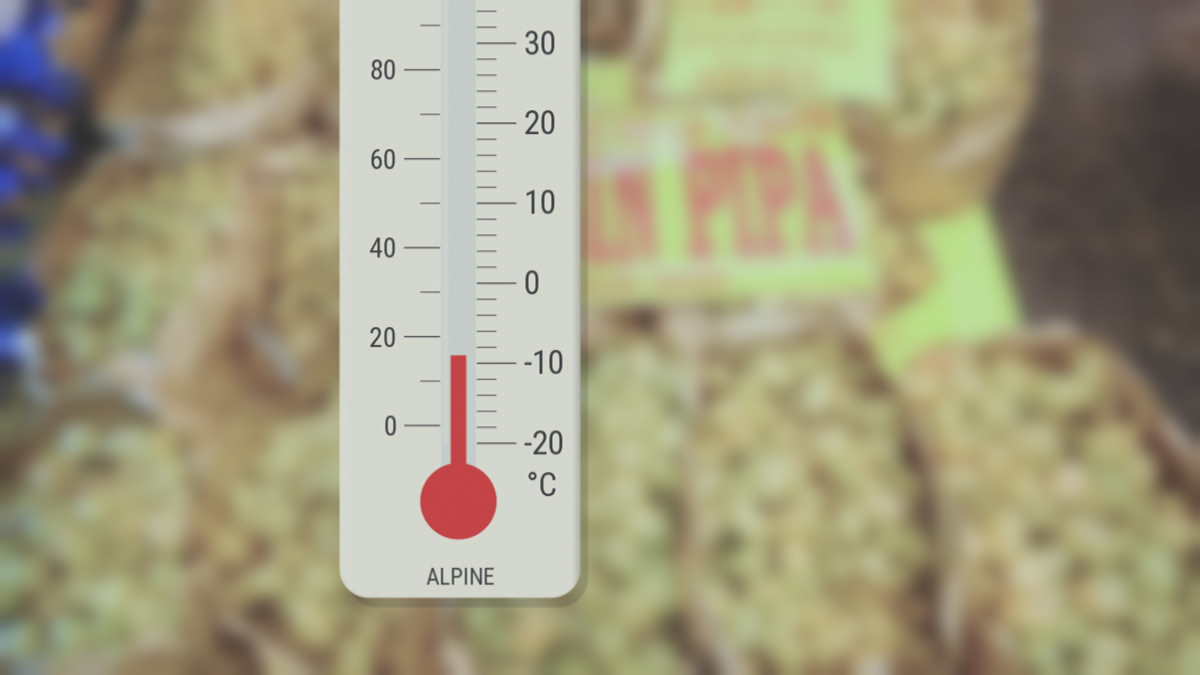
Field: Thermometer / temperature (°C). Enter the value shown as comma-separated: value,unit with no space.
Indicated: -9,°C
